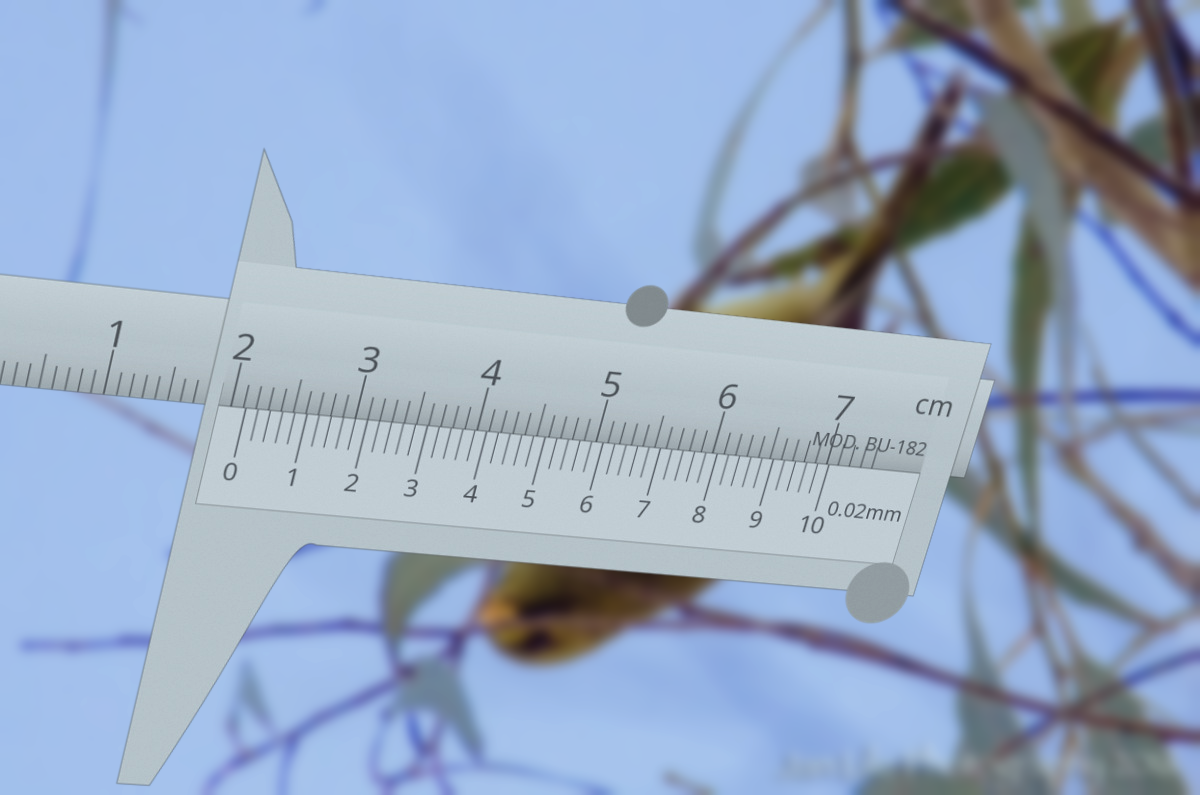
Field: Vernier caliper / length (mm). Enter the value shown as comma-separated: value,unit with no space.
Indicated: 21.2,mm
